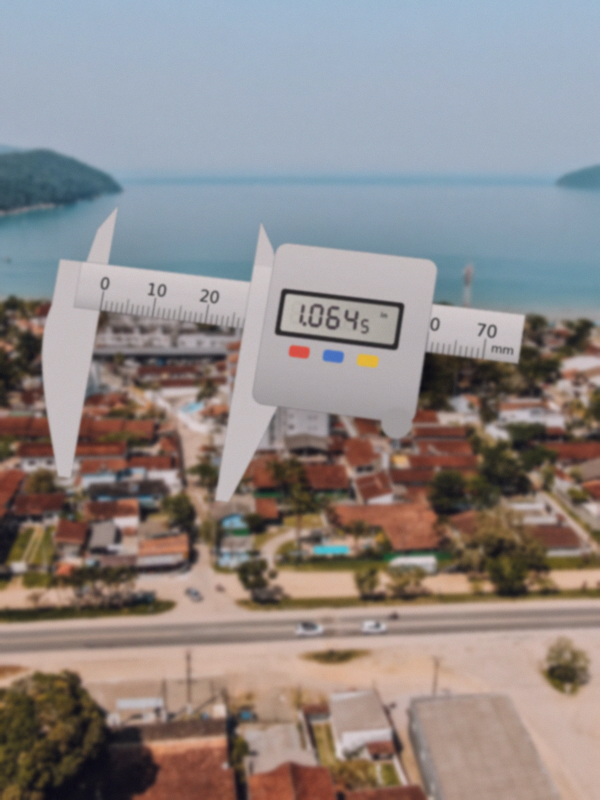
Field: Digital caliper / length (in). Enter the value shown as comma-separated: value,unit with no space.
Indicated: 1.0645,in
